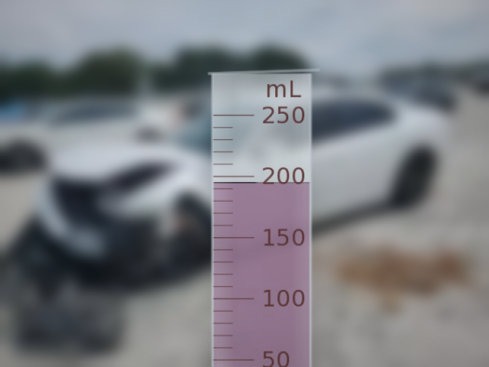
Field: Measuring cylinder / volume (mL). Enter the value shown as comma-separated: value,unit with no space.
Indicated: 195,mL
